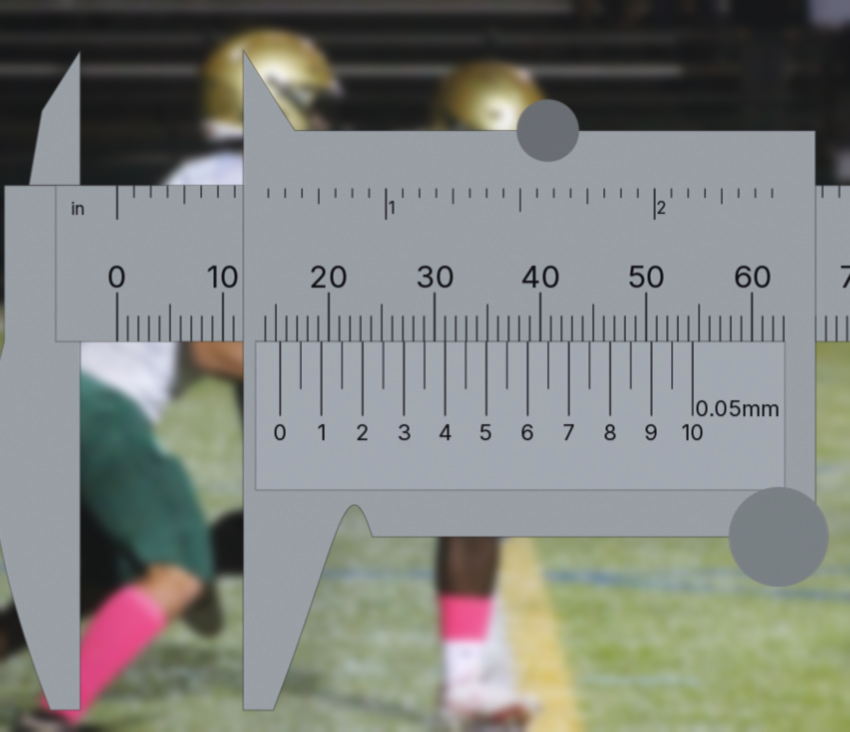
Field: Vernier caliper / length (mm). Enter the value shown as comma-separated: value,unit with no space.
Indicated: 15.4,mm
